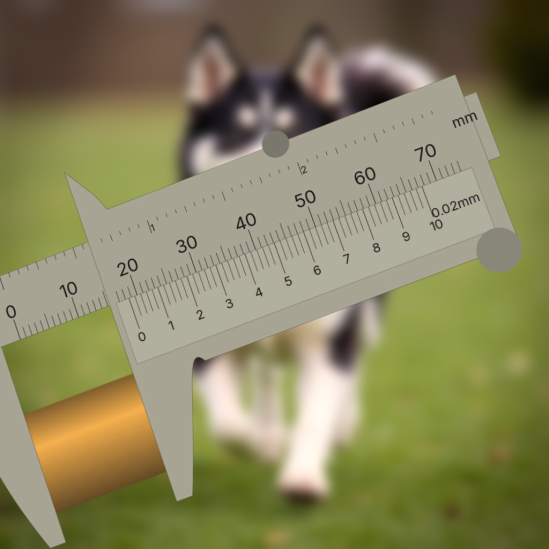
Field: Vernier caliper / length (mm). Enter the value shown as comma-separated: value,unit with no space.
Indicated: 18.6,mm
